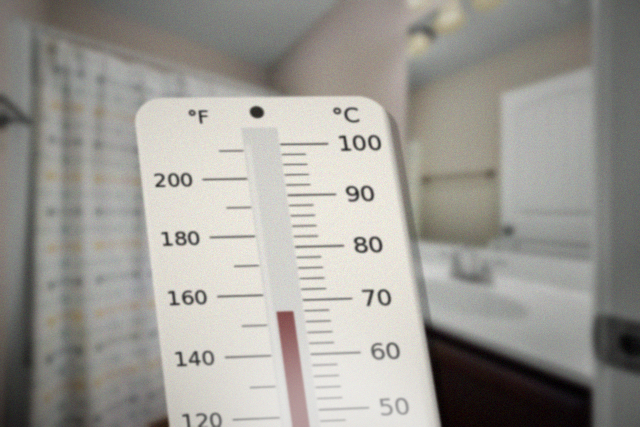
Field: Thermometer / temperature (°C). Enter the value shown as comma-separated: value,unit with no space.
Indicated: 68,°C
